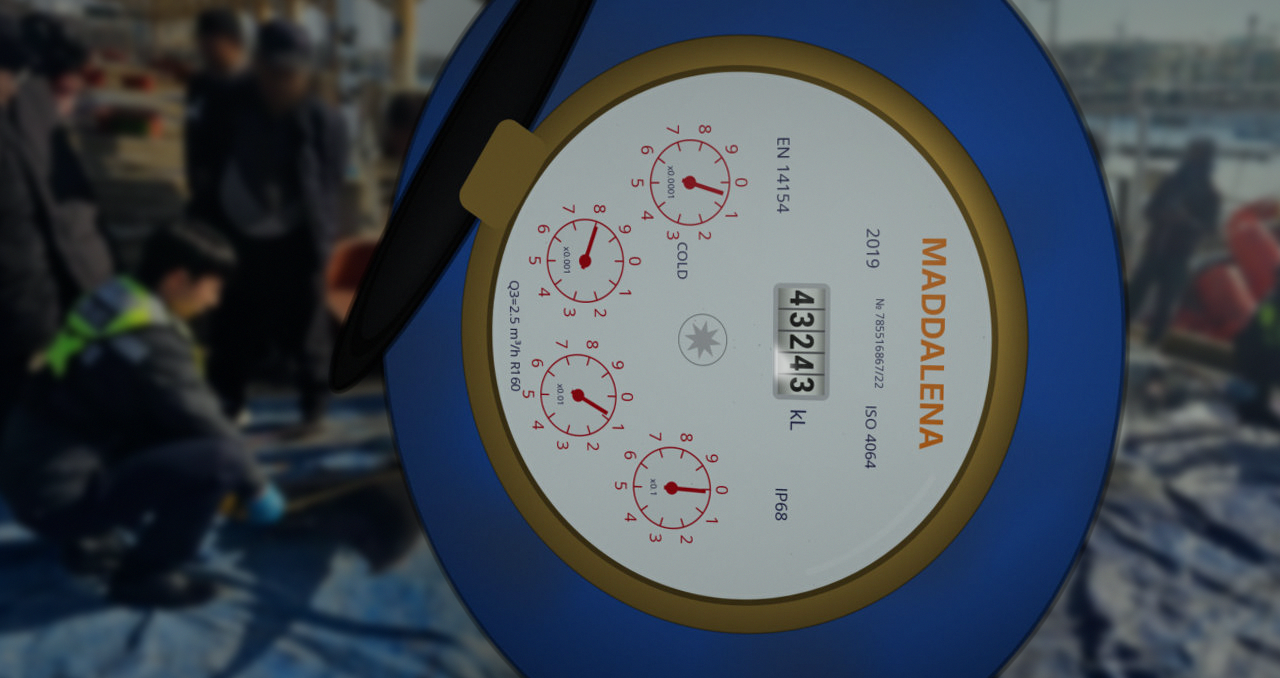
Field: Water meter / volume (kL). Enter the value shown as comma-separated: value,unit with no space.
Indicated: 43243.0080,kL
